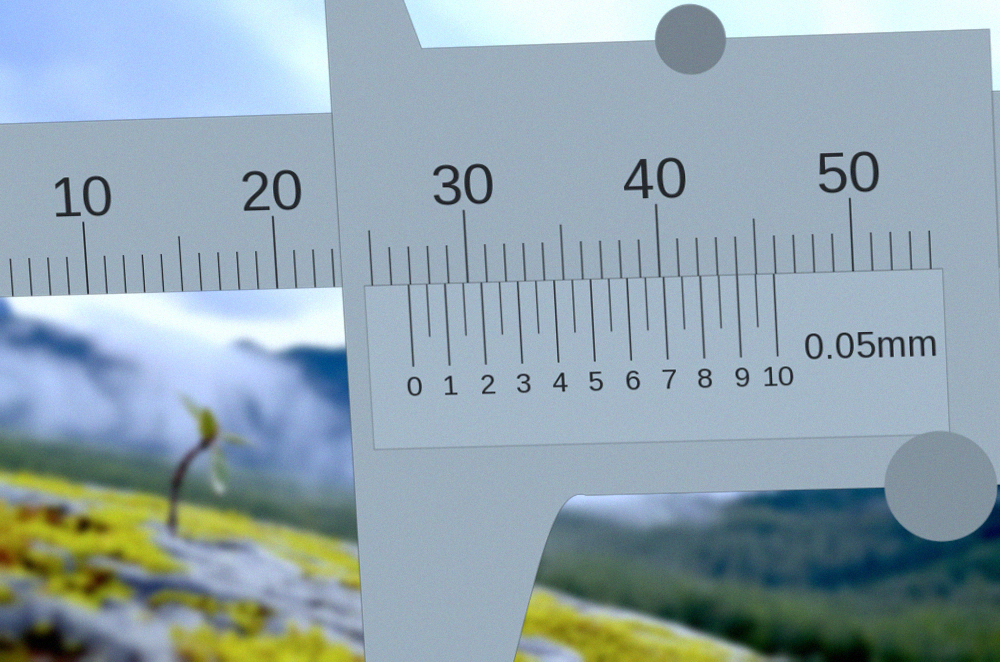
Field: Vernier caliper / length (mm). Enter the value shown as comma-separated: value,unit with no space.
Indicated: 26.9,mm
